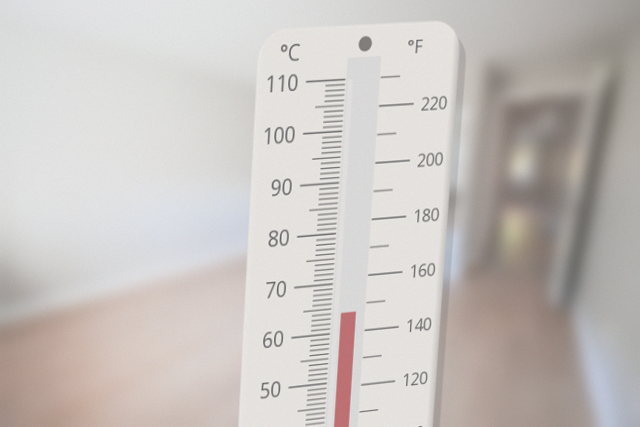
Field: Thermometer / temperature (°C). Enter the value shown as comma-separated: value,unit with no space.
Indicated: 64,°C
